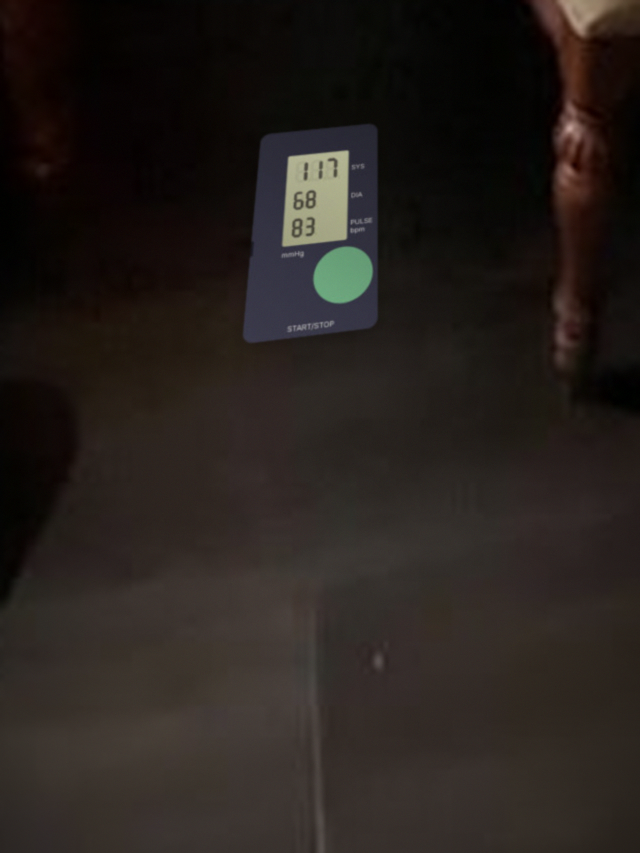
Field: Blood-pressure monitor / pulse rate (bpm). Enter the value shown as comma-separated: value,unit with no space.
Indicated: 83,bpm
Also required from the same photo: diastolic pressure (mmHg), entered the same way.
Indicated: 68,mmHg
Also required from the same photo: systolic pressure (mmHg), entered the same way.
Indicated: 117,mmHg
